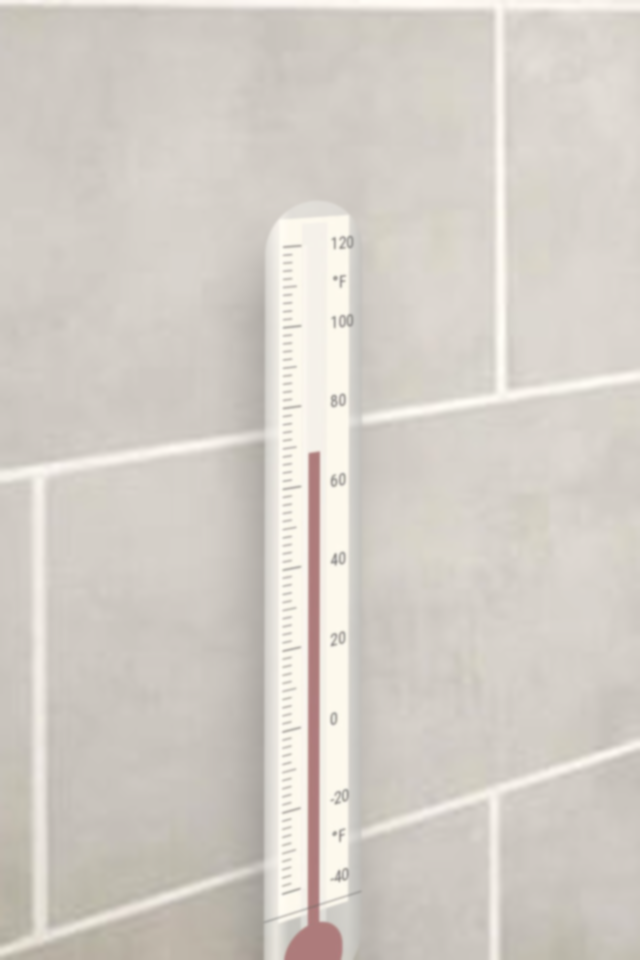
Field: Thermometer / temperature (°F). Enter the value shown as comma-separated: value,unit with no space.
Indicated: 68,°F
